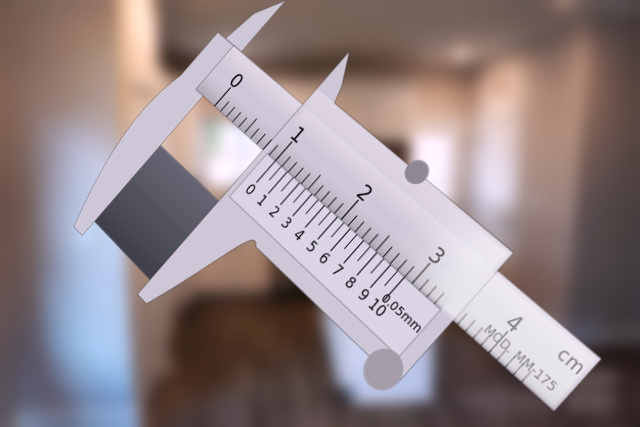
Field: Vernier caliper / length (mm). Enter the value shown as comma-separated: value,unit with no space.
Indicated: 10.0,mm
